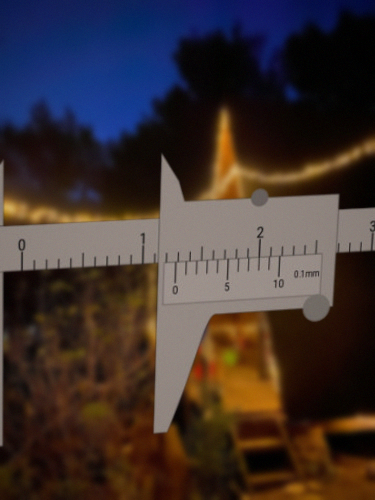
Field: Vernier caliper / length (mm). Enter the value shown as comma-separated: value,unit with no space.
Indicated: 12.8,mm
